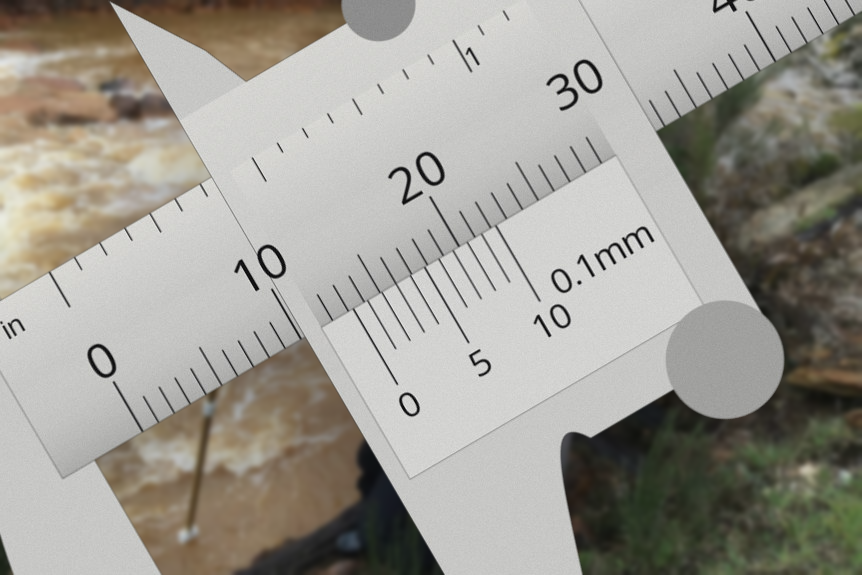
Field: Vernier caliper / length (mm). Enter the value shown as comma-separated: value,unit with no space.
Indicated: 13.3,mm
